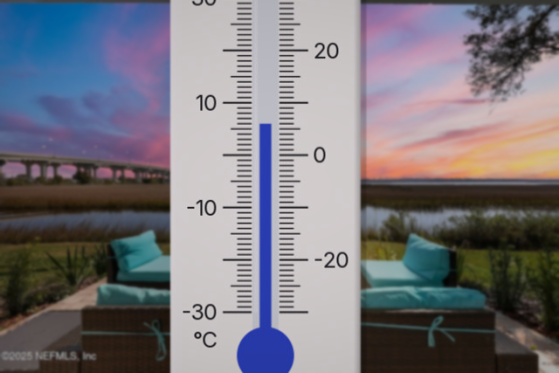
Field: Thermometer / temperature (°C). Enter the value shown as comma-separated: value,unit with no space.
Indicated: 6,°C
